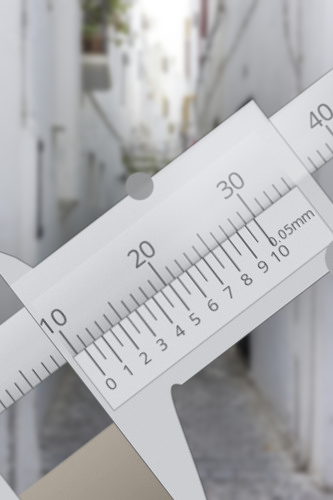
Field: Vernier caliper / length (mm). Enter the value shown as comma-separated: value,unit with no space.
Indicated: 10.8,mm
